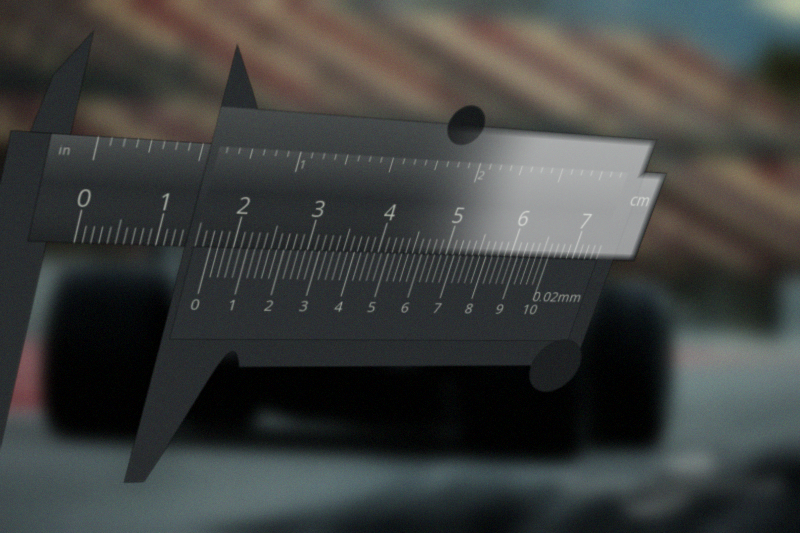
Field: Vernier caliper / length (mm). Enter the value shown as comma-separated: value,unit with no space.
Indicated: 17.0,mm
